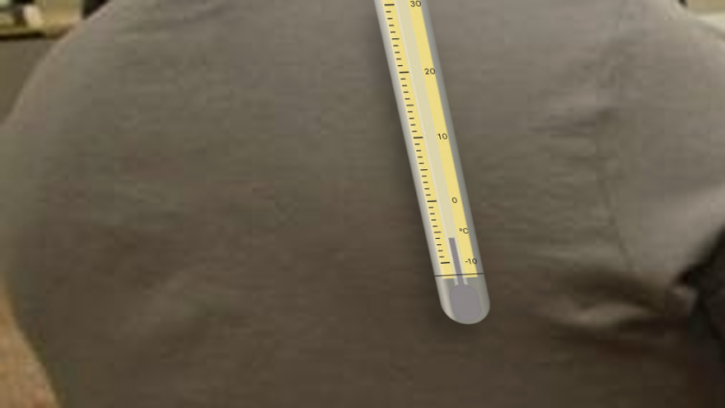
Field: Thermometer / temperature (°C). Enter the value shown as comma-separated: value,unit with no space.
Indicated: -6,°C
